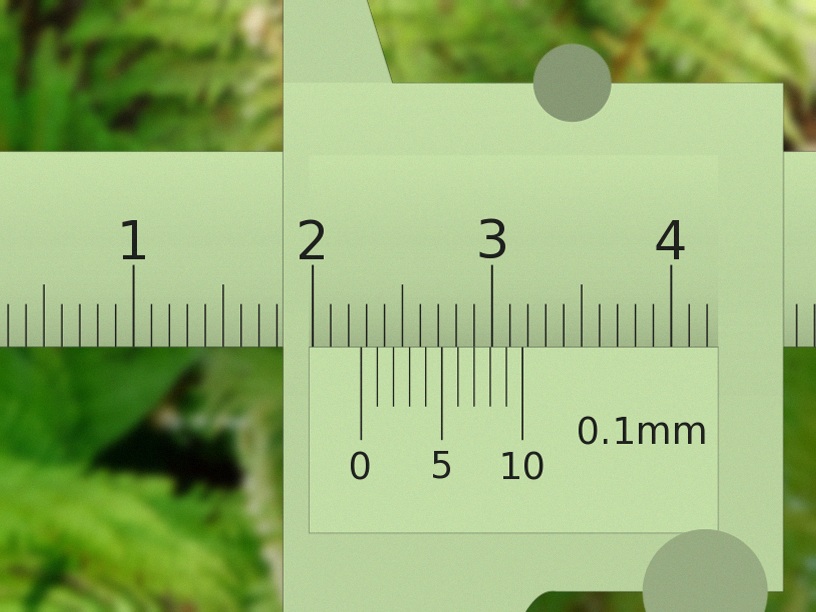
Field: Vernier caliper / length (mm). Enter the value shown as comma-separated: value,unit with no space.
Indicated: 22.7,mm
